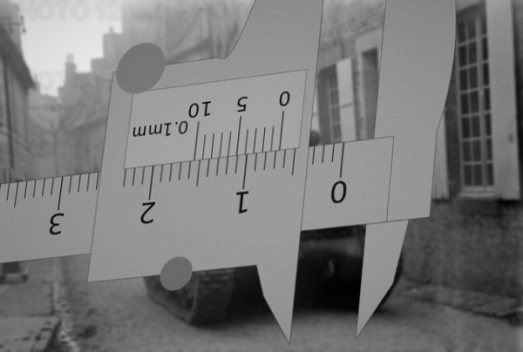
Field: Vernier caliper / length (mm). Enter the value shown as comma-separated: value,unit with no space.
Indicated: 6.6,mm
